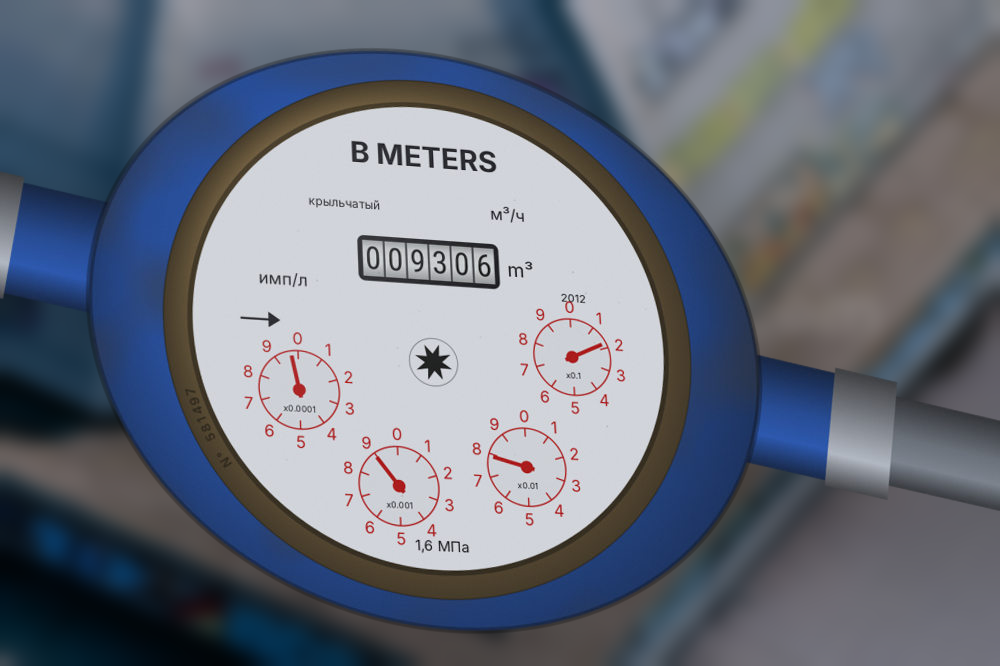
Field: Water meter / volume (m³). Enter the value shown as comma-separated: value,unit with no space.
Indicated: 9306.1789,m³
